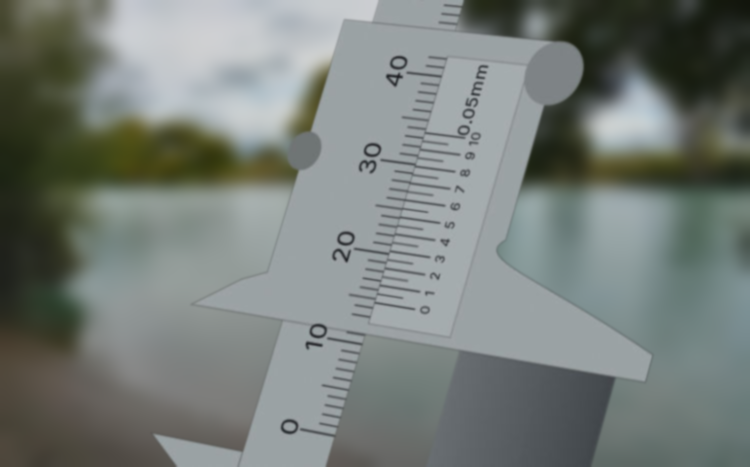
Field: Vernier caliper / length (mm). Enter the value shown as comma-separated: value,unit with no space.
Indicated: 14.6,mm
